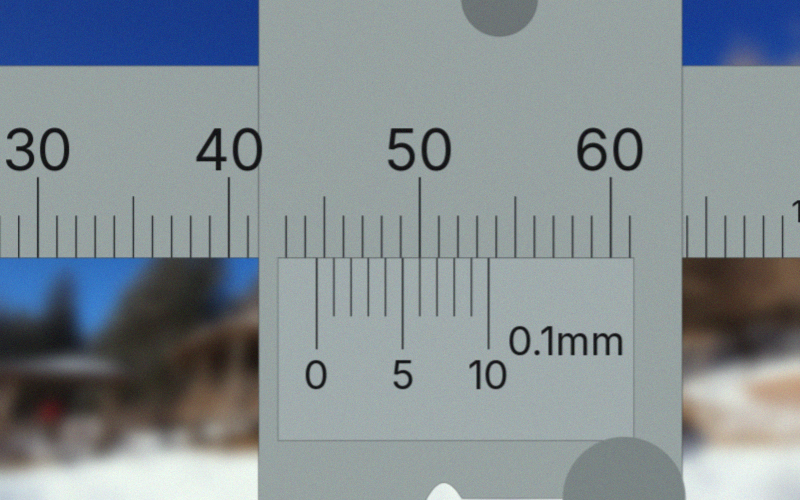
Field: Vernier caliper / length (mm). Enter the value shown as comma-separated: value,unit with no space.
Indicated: 44.6,mm
